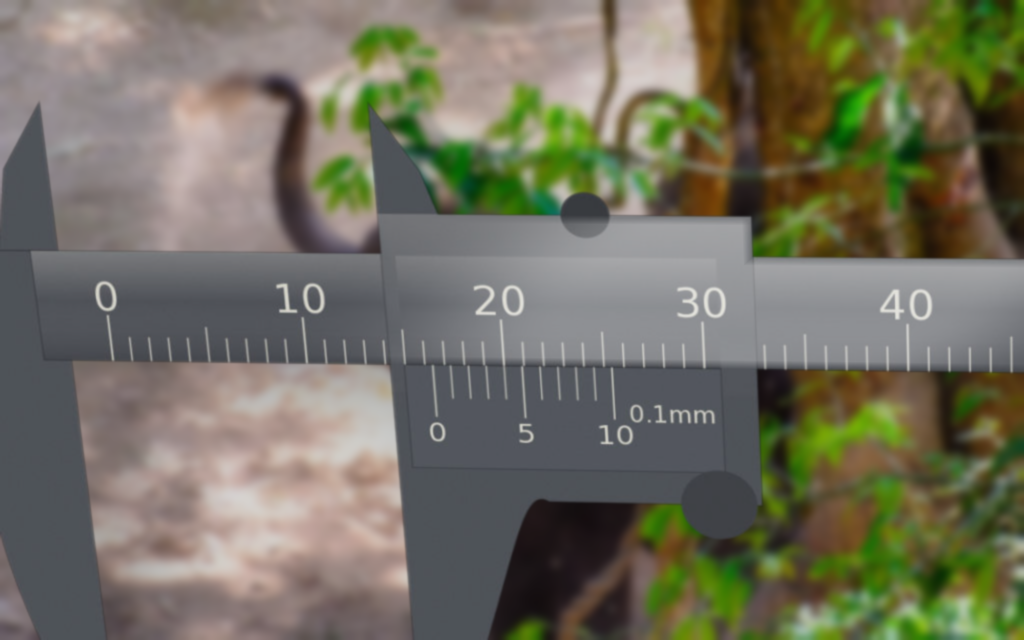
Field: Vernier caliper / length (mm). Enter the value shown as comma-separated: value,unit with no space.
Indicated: 16.4,mm
